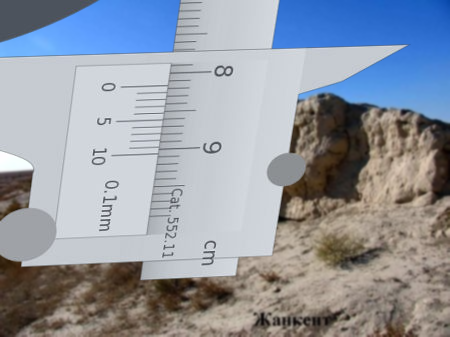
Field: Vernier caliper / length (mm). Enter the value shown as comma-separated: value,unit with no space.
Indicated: 81.6,mm
